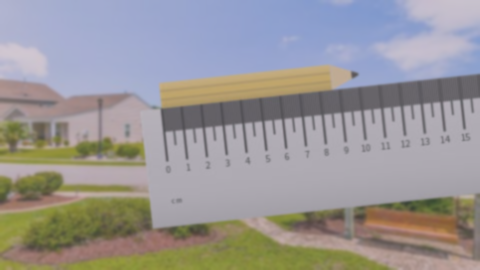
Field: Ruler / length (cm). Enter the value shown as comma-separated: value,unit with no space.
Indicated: 10,cm
